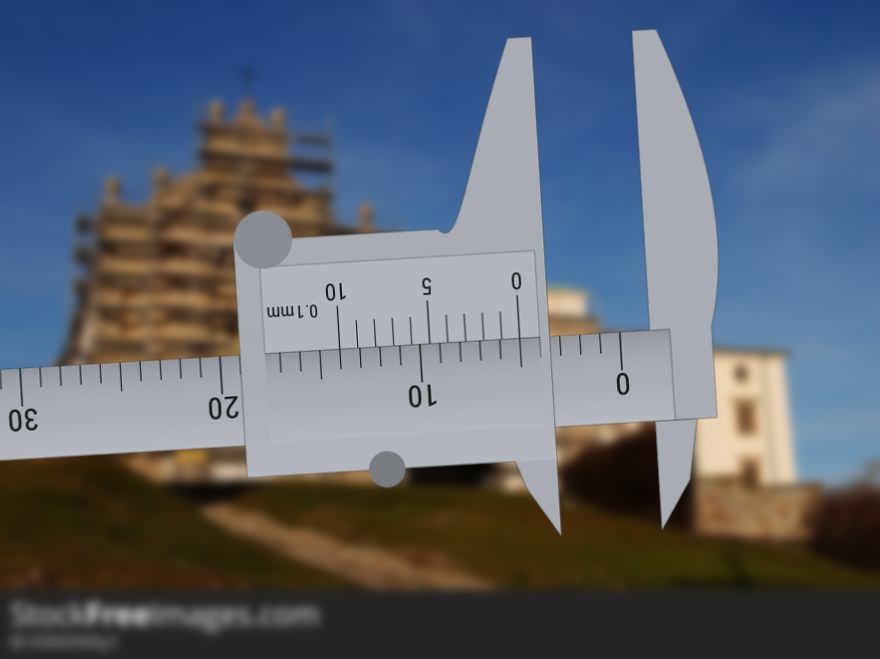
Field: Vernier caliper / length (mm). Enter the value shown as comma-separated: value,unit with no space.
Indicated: 5.0,mm
